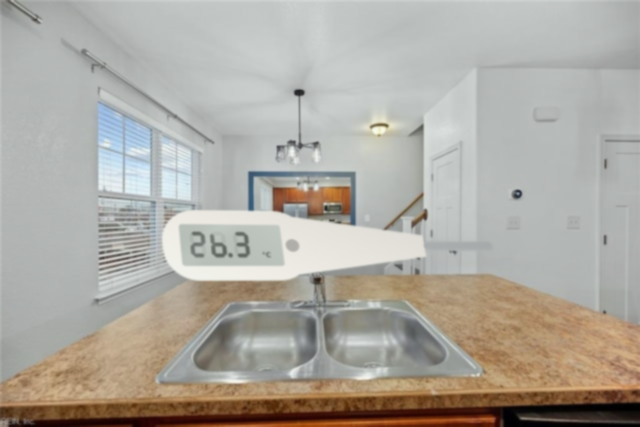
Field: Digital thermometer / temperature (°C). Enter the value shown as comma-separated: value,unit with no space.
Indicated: 26.3,°C
